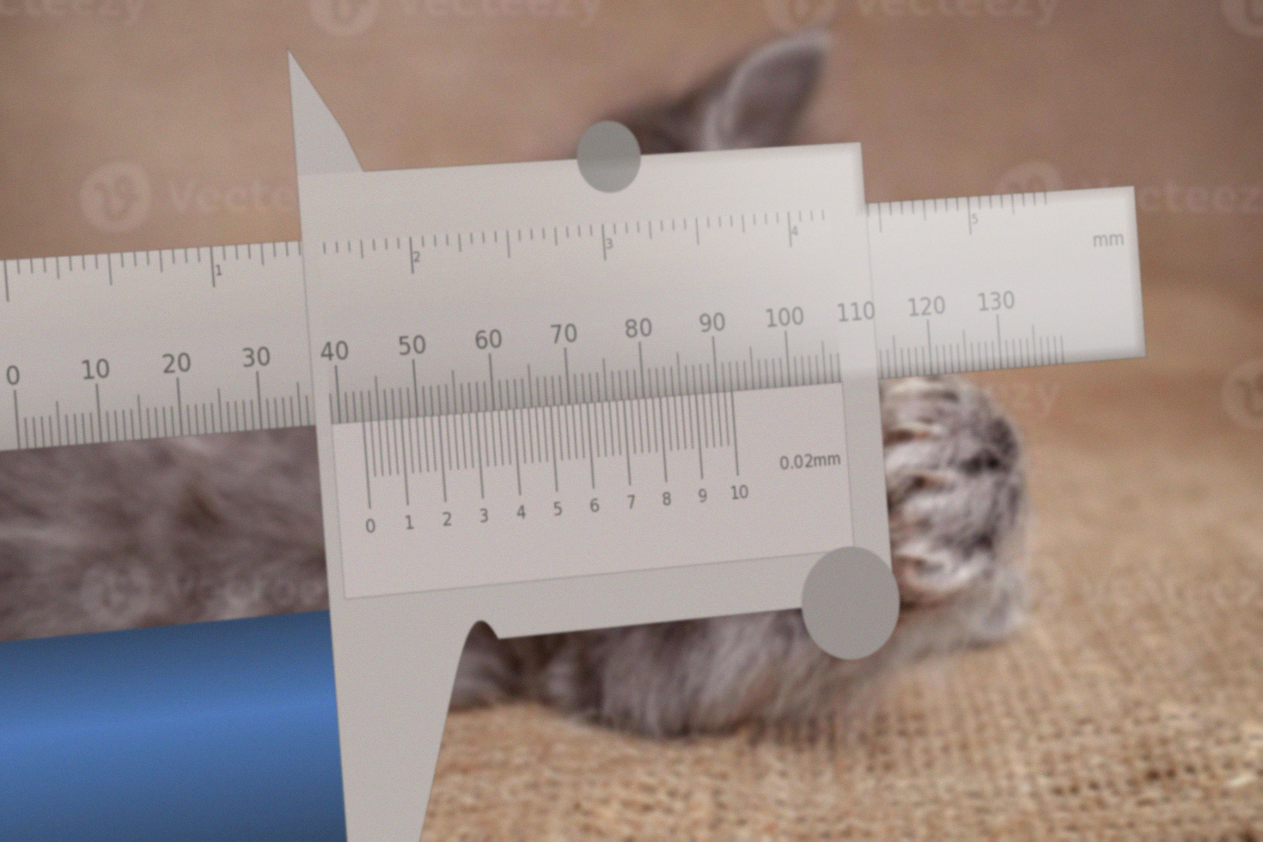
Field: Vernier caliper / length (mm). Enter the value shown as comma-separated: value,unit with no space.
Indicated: 43.0,mm
